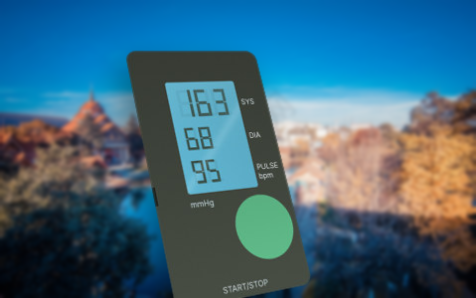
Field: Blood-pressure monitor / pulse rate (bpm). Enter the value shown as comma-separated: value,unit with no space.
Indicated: 95,bpm
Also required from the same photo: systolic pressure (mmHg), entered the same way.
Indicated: 163,mmHg
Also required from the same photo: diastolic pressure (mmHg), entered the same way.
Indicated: 68,mmHg
